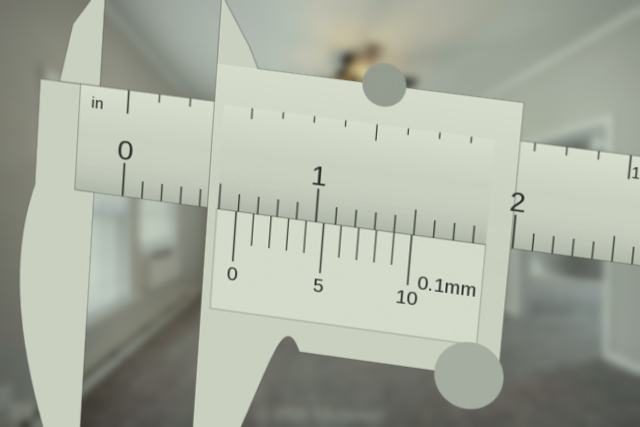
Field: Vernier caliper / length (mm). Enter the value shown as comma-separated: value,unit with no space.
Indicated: 5.9,mm
